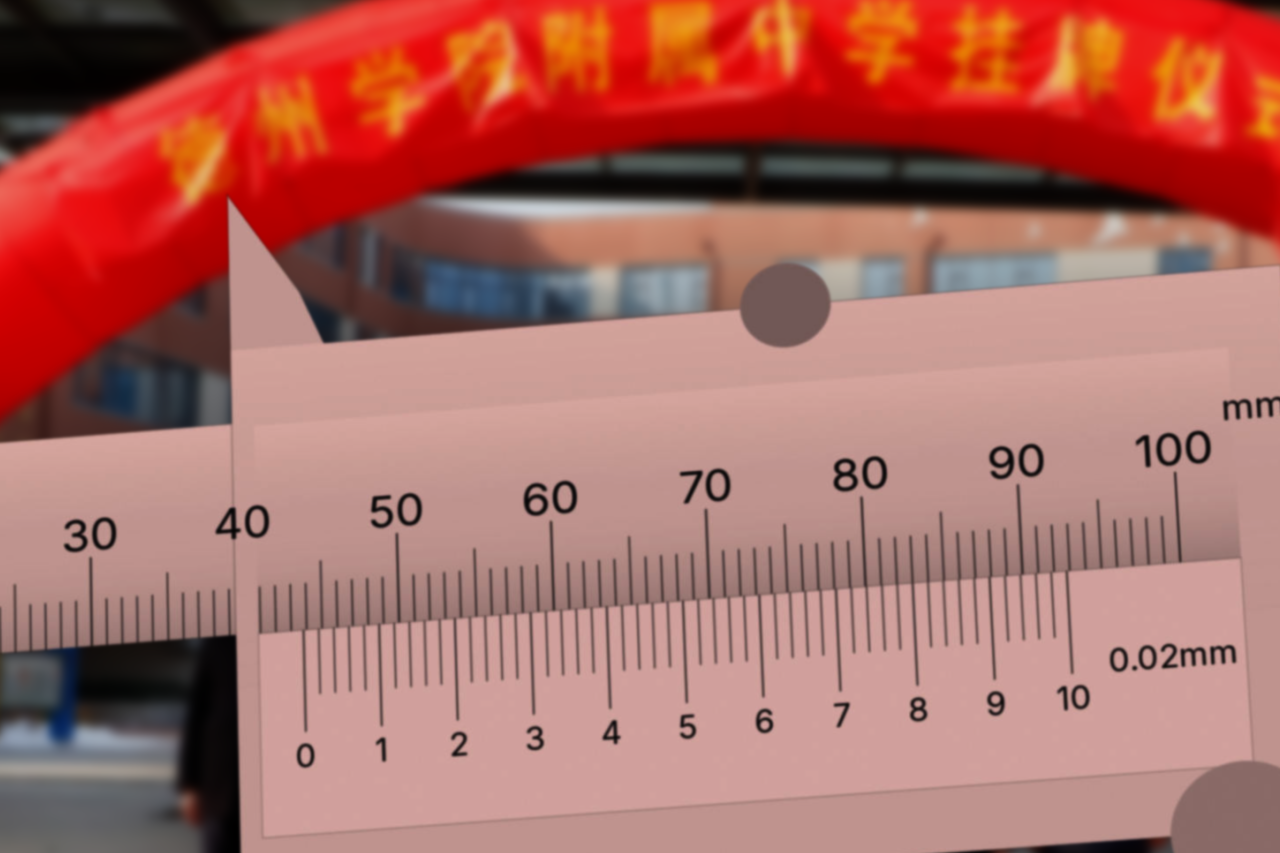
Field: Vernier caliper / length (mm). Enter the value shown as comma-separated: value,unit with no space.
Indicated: 43.8,mm
